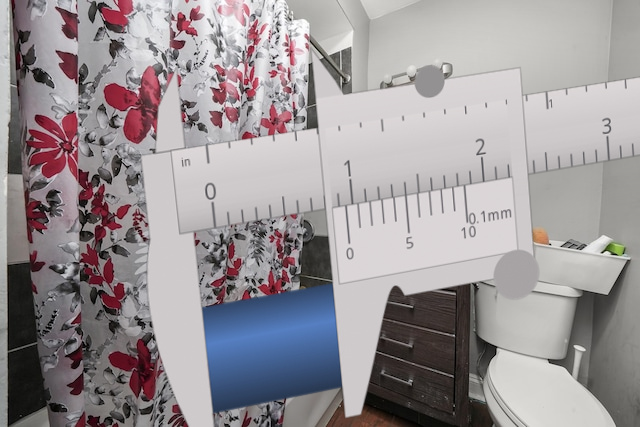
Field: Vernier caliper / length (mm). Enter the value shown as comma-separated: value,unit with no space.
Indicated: 9.5,mm
